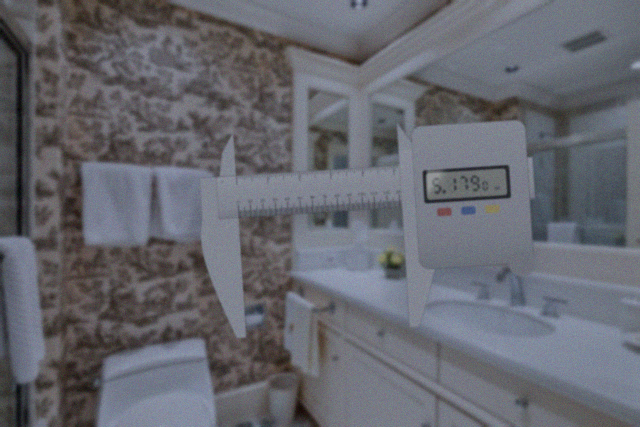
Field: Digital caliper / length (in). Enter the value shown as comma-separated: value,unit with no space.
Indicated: 5.1790,in
